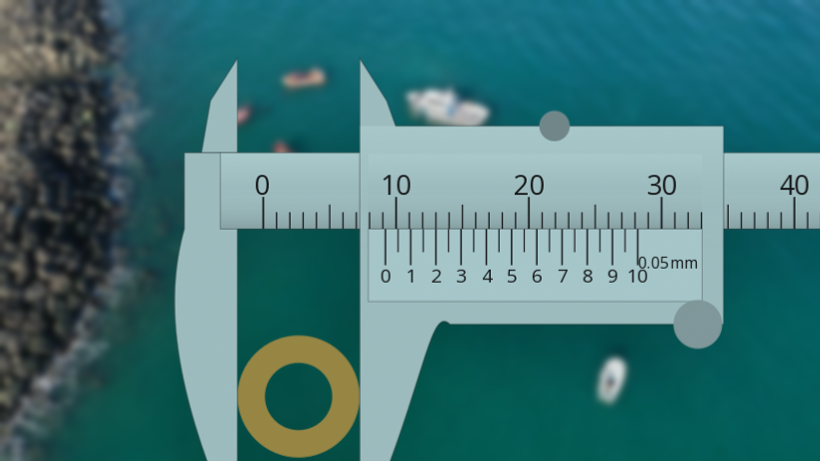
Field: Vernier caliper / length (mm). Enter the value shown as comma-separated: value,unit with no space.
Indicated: 9.2,mm
